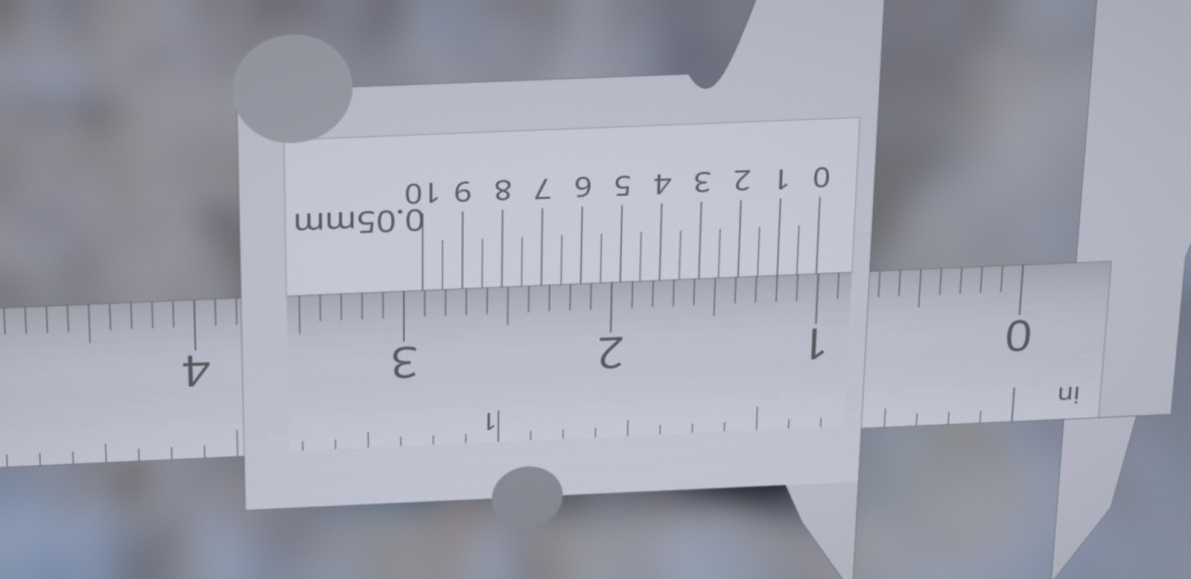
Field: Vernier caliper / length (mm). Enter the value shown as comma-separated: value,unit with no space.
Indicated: 10.1,mm
